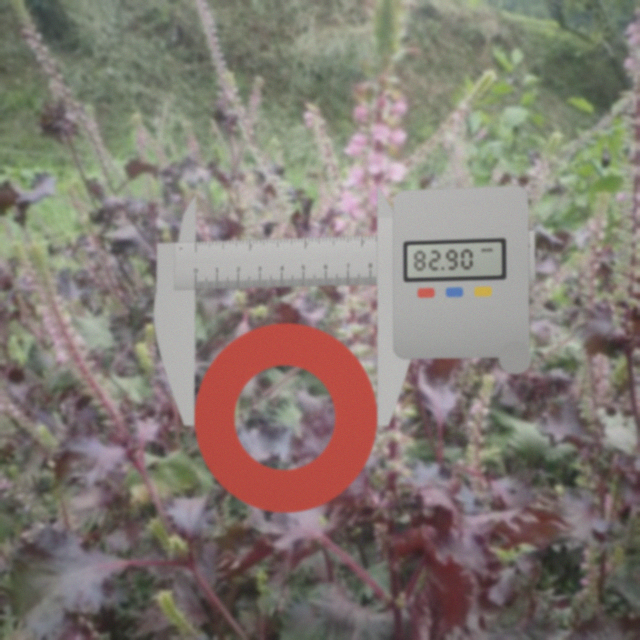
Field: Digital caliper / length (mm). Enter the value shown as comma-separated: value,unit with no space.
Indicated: 82.90,mm
